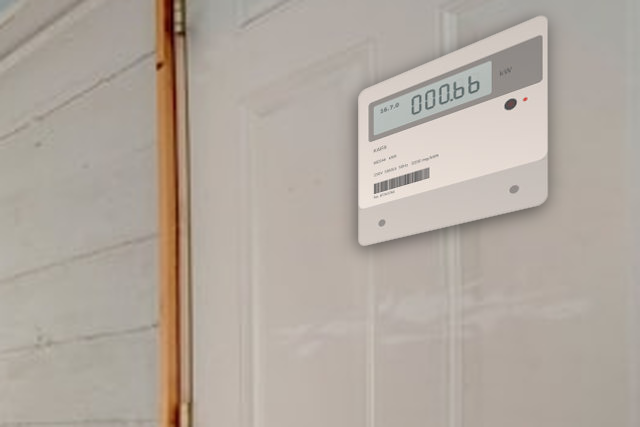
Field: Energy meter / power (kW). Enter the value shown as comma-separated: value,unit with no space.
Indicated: 0.66,kW
